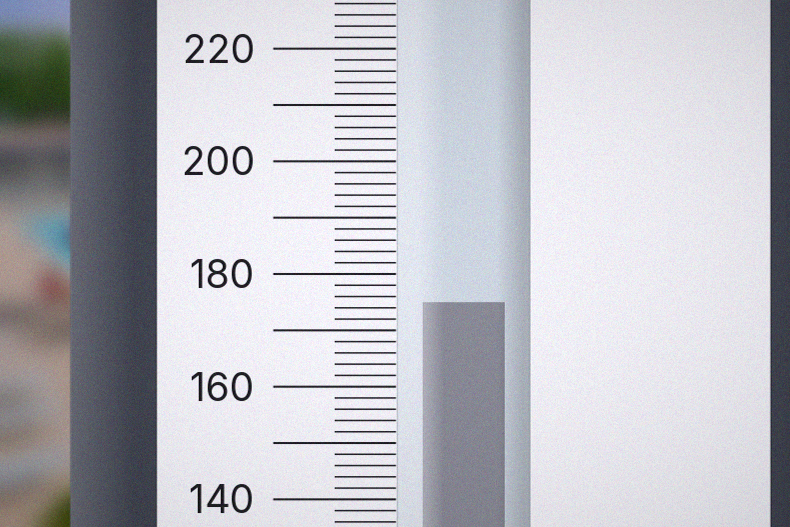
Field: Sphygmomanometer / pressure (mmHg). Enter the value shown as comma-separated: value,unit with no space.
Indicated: 175,mmHg
